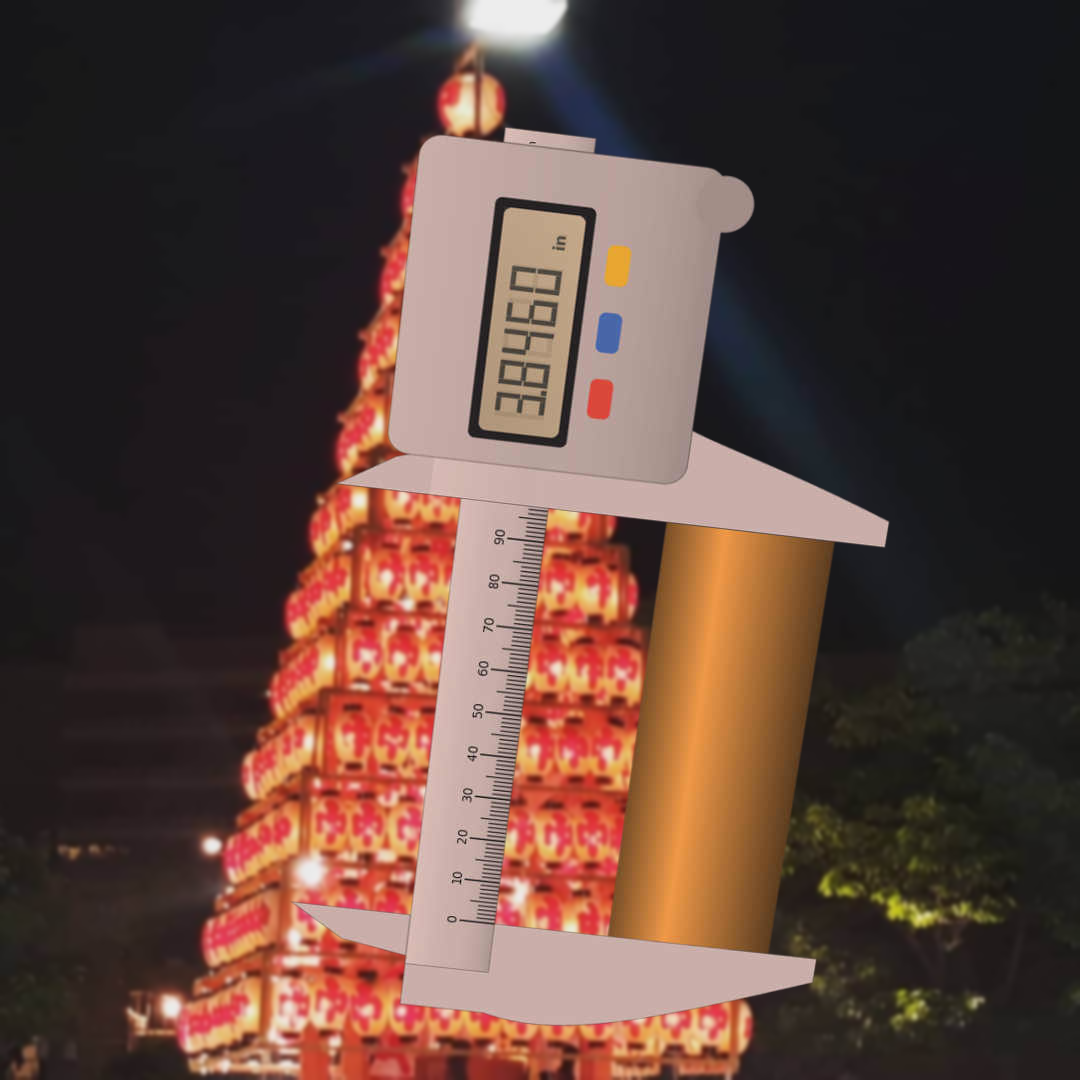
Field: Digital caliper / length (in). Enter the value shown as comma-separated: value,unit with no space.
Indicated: 3.8460,in
